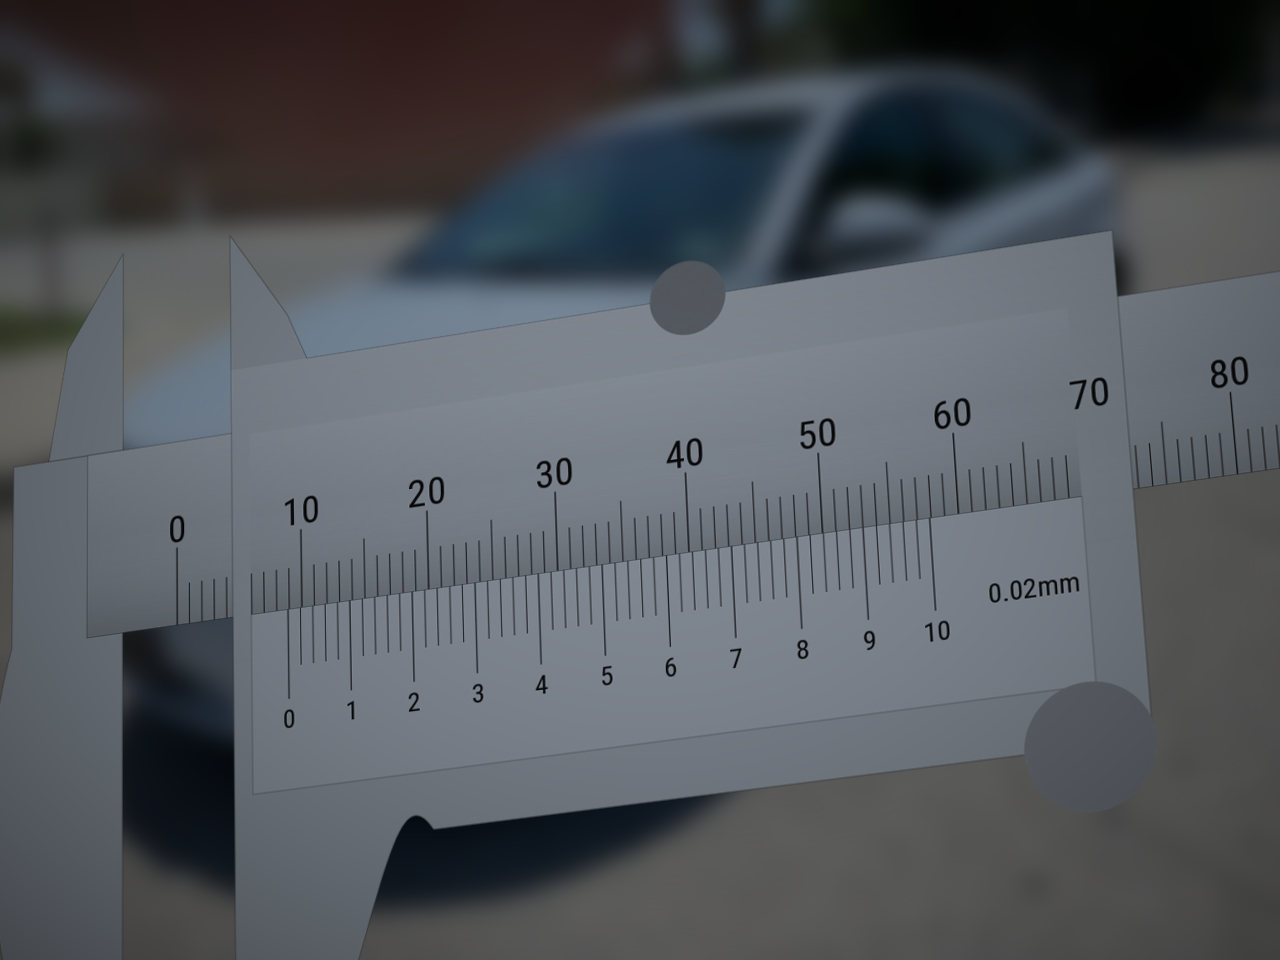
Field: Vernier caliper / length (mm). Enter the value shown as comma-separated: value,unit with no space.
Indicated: 8.9,mm
